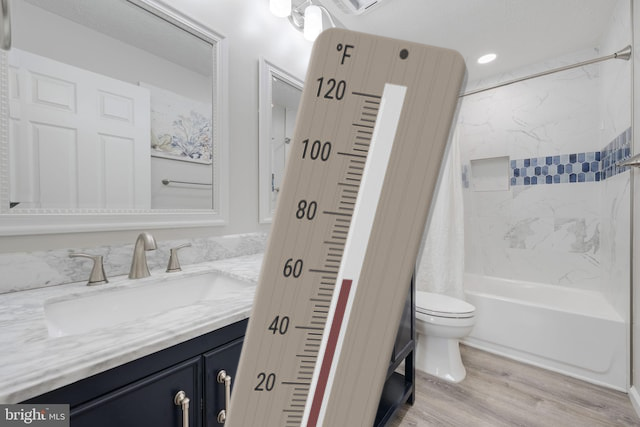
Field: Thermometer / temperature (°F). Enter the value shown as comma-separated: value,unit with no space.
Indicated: 58,°F
